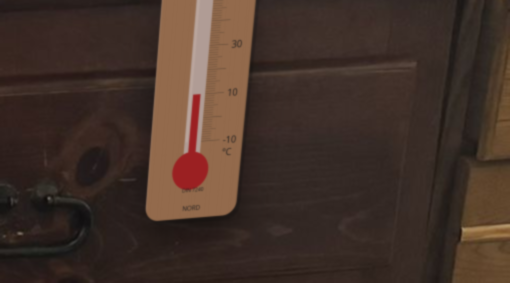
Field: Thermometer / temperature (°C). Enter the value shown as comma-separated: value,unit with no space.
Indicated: 10,°C
